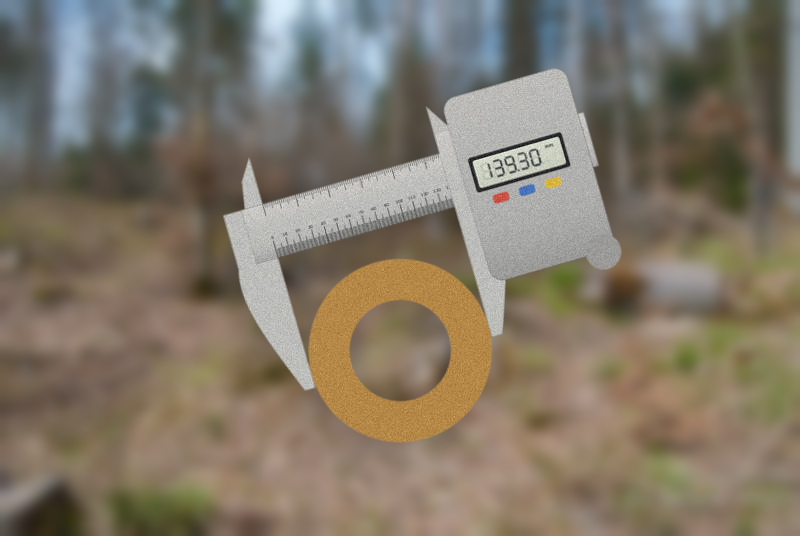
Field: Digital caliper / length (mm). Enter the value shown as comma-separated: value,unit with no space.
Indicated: 139.30,mm
